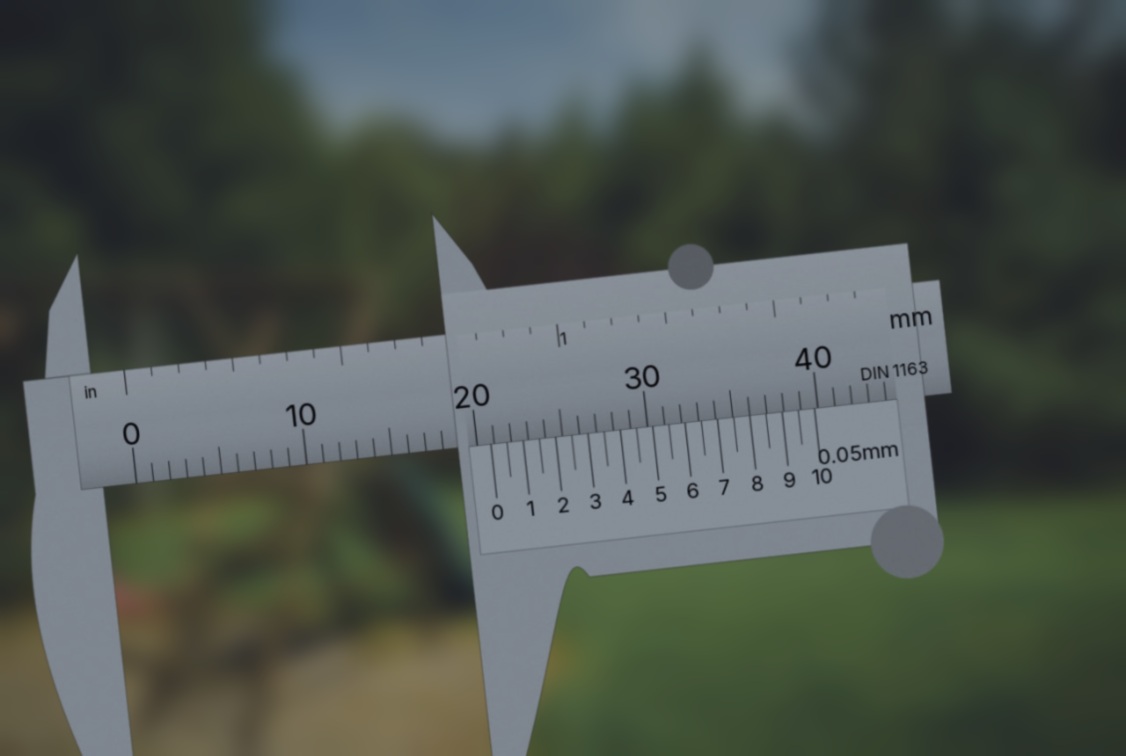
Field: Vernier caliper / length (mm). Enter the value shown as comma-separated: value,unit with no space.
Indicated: 20.8,mm
